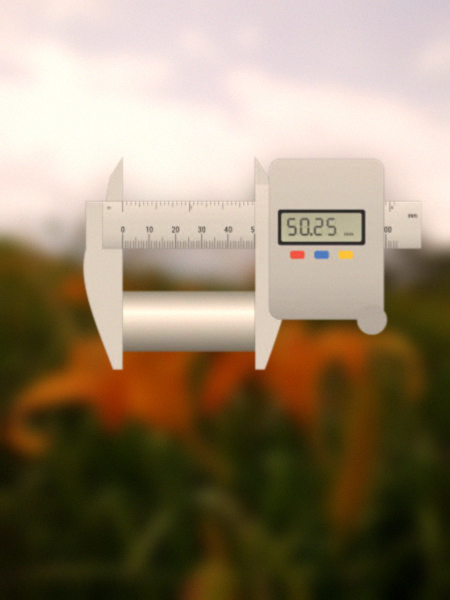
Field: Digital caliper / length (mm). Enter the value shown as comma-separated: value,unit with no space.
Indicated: 50.25,mm
